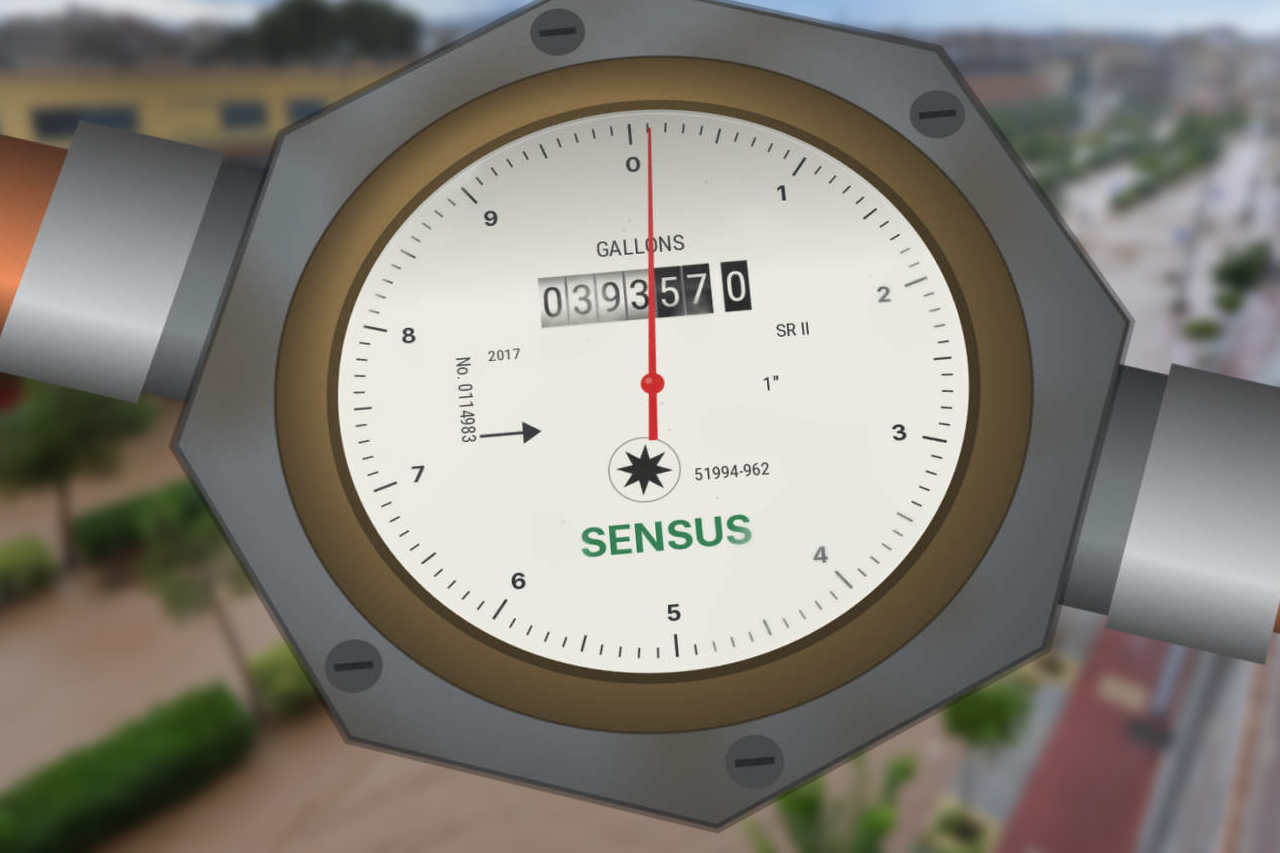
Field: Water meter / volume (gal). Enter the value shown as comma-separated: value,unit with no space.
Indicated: 393570.1,gal
